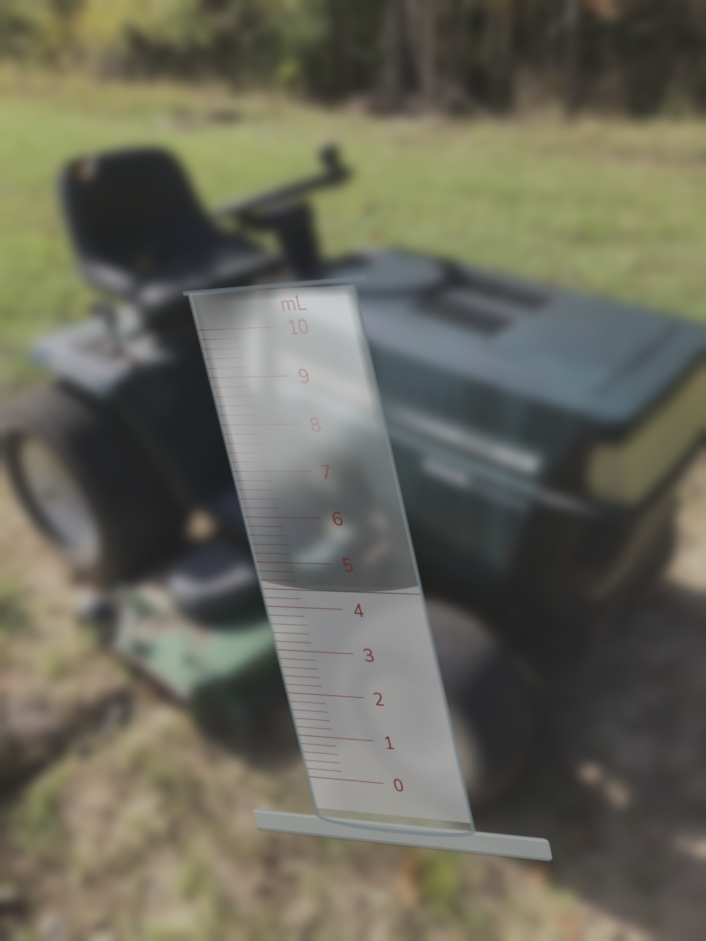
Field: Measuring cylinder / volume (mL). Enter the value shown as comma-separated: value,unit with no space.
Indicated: 4.4,mL
